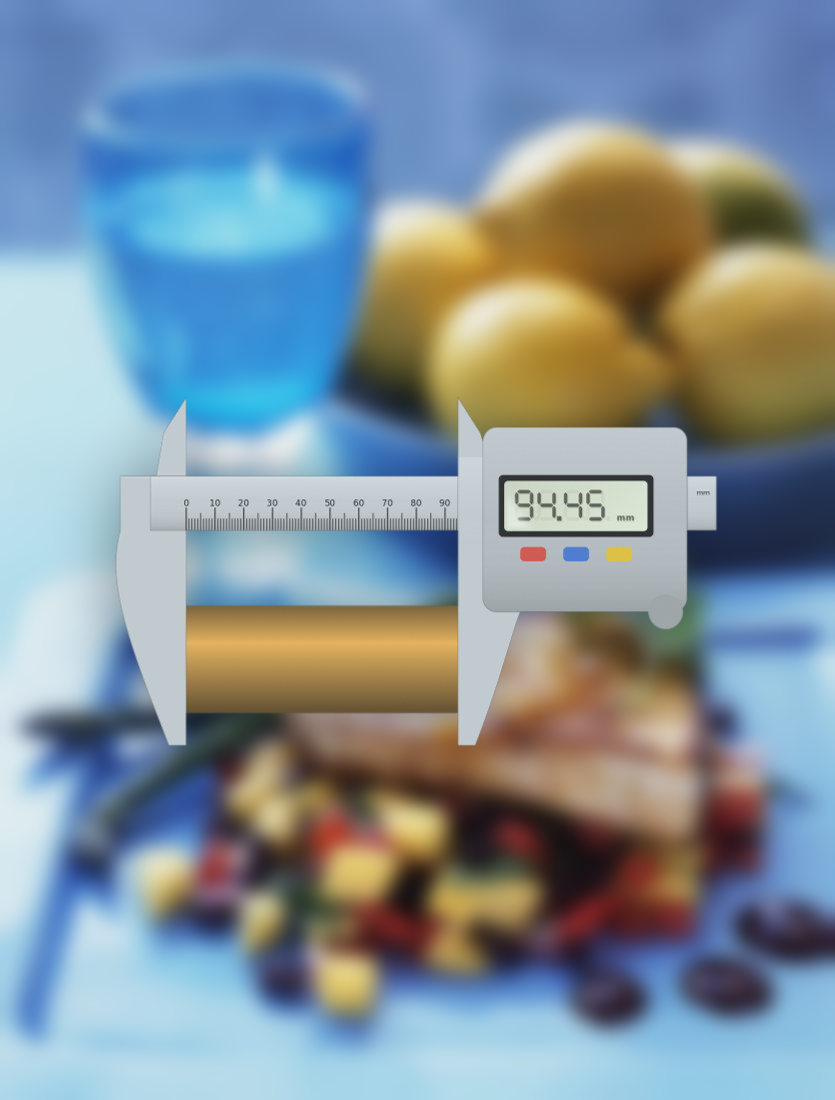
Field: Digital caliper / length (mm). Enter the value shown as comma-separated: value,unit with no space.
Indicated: 94.45,mm
